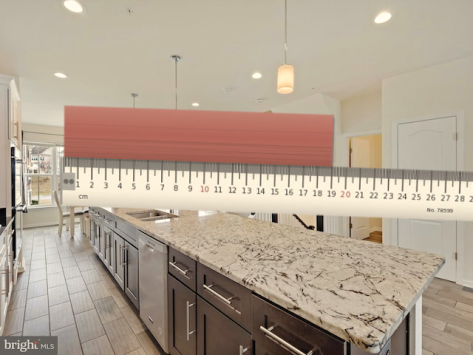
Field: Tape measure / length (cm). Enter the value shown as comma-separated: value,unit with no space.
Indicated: 19,cm
